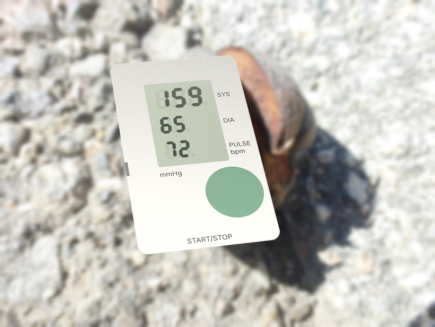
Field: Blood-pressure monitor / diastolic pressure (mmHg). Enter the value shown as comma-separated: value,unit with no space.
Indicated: 65,mmHg
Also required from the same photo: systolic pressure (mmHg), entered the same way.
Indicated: 159,mmHg
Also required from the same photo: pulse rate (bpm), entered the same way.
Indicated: 72,bpm
